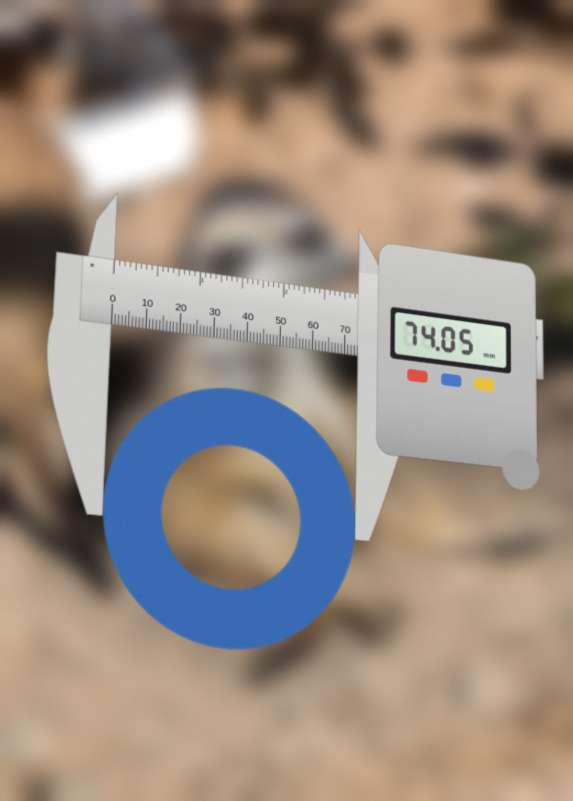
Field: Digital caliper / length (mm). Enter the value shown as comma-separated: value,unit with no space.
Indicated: 74.05,mm
